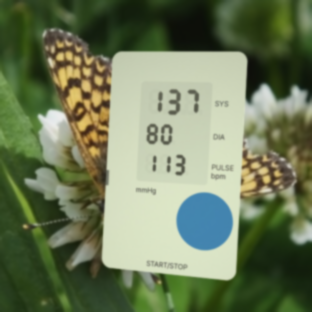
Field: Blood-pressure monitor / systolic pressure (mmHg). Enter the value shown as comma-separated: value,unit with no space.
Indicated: 137,mmHg
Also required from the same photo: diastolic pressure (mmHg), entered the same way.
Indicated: 80,mmHg
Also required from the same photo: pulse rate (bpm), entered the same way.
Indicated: 113,bpm
